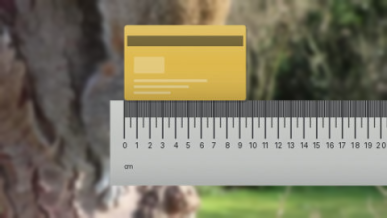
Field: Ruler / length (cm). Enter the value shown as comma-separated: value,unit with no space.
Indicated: 9.5,cm
